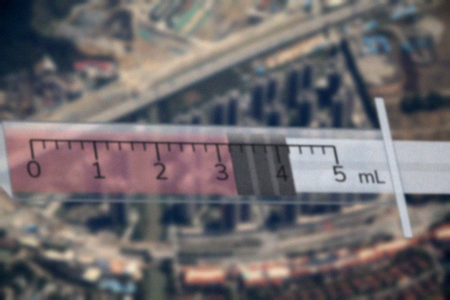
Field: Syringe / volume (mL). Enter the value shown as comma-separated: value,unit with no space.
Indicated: 3.2,mL
